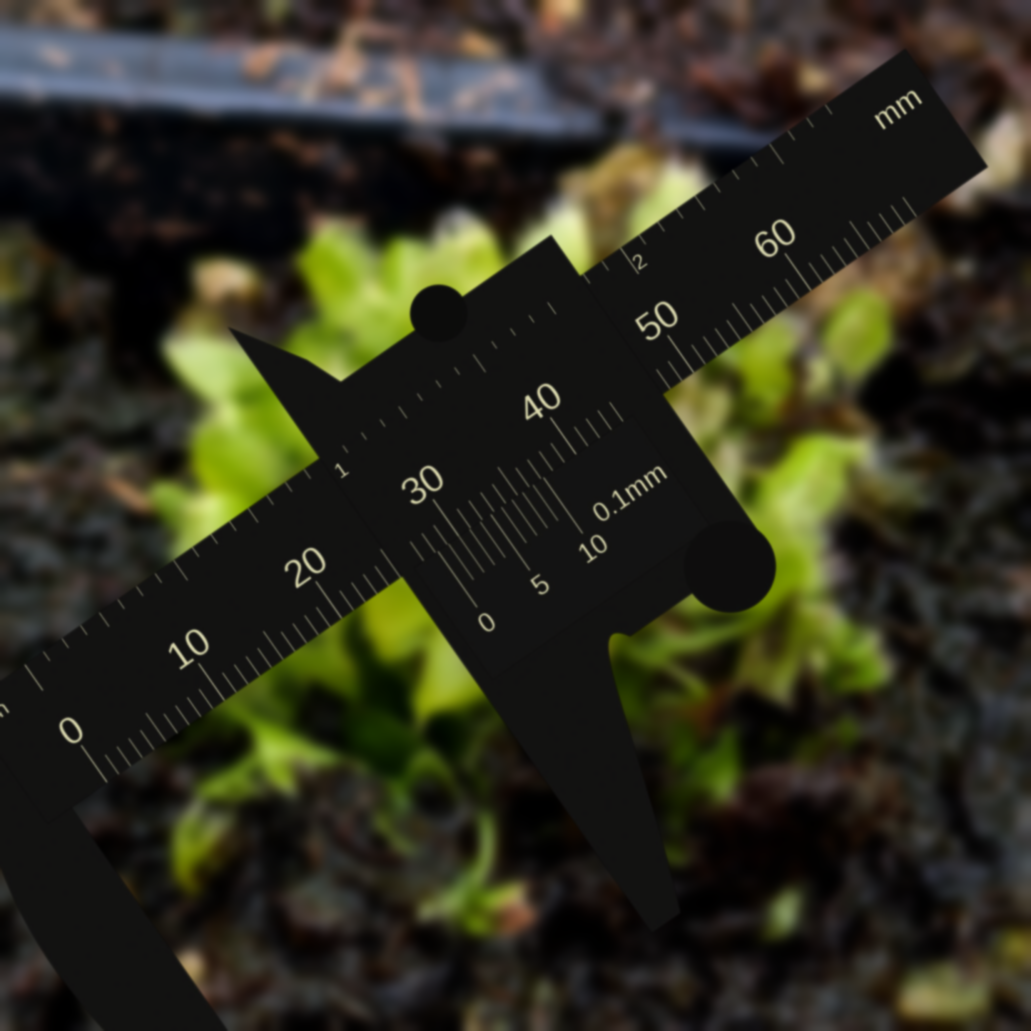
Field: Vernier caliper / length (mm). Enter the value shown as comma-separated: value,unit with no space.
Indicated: 28.2,mm
